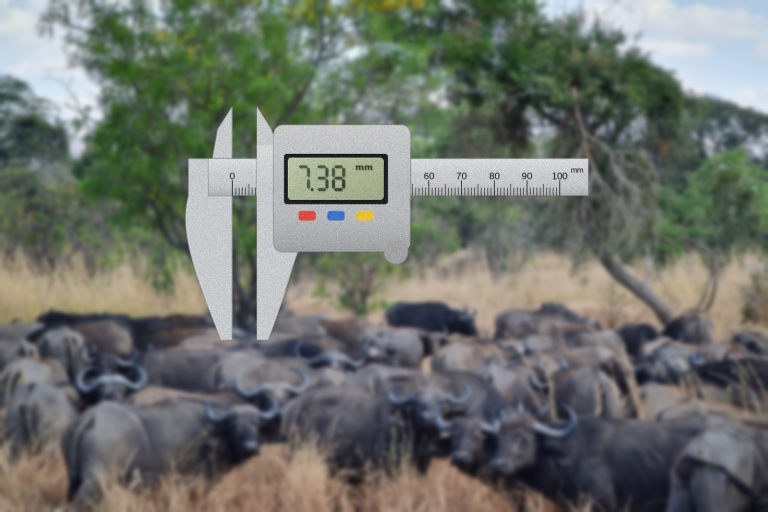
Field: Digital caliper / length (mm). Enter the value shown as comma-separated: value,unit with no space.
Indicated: 7.38,mm
